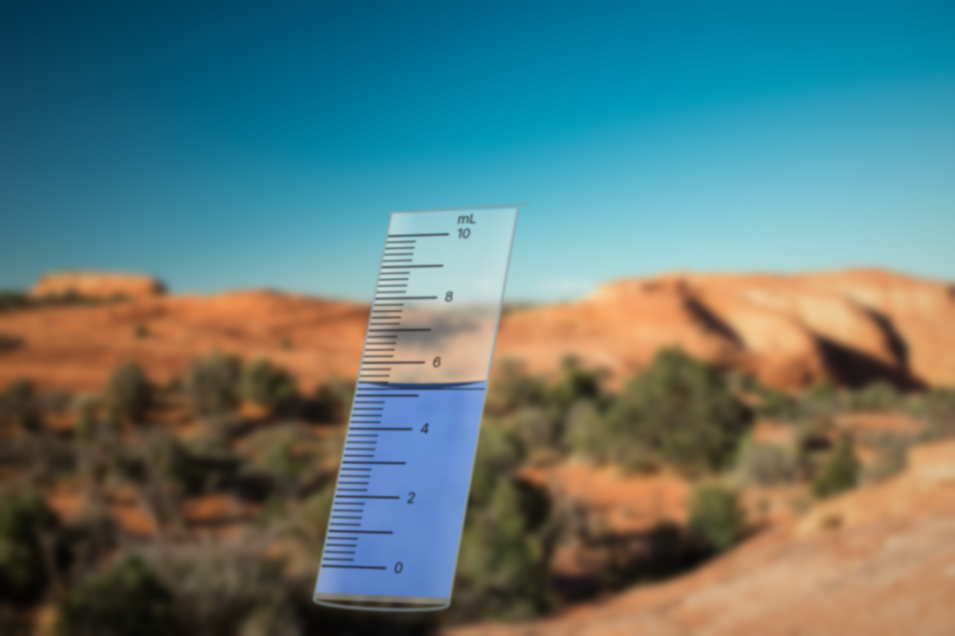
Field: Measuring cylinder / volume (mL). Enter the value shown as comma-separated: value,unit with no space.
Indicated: 5.2,mL
